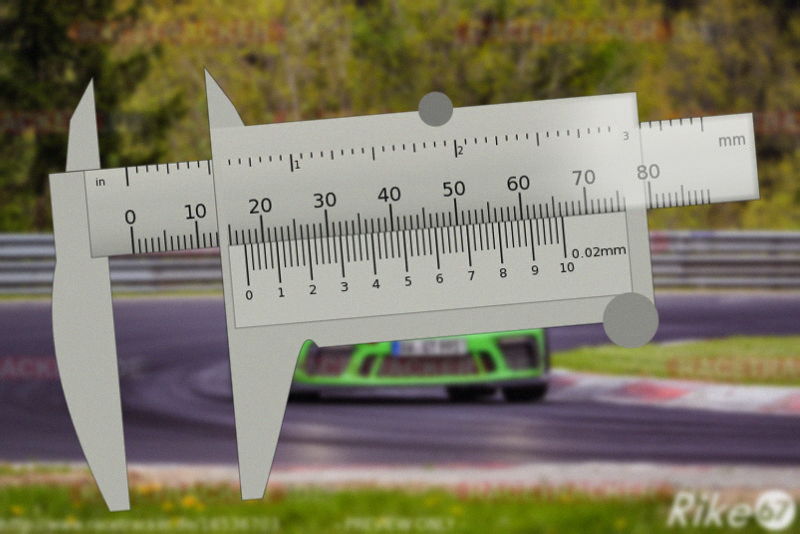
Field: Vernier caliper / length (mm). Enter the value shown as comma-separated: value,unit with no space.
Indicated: 17.2,mm
